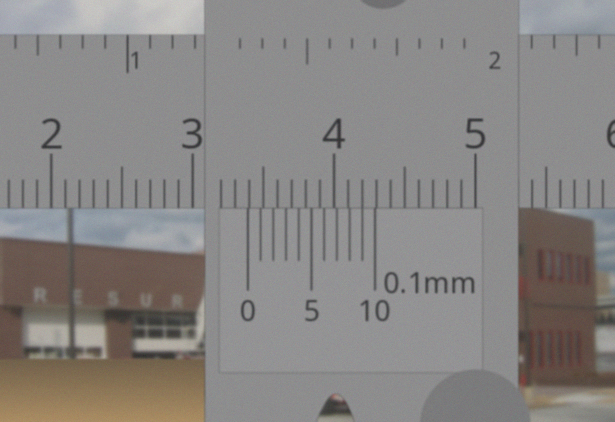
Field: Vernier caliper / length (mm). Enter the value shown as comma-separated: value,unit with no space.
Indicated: 33.9,mm
